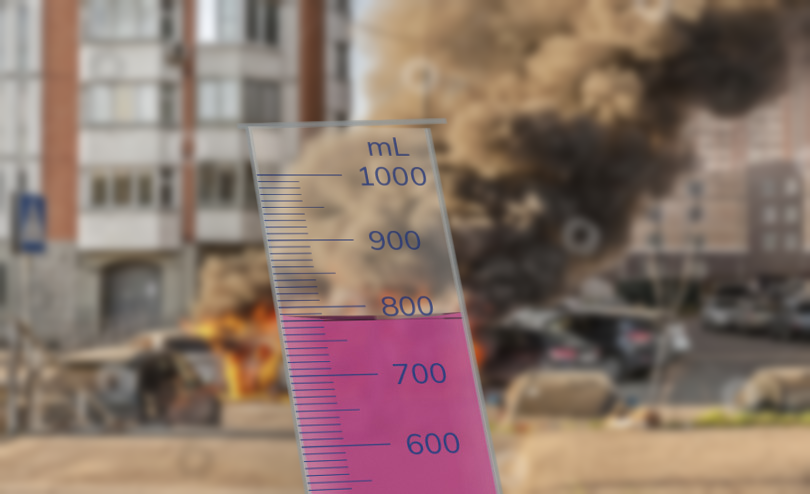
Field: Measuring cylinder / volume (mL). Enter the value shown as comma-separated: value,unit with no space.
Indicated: 780,mL
